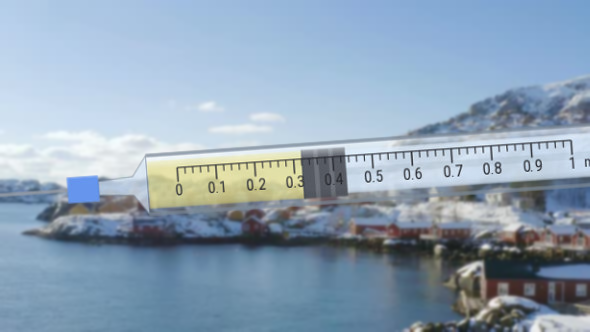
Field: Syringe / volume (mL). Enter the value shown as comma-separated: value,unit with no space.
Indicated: 0.32,mL
